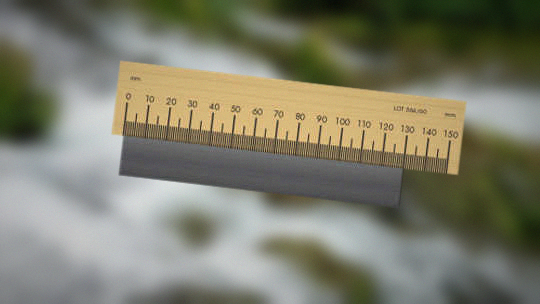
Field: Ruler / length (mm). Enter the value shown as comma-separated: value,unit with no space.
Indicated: 130,mm
